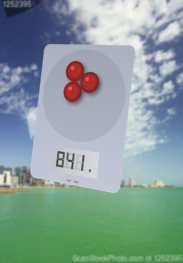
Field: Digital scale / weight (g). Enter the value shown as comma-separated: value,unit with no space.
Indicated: 841,g
